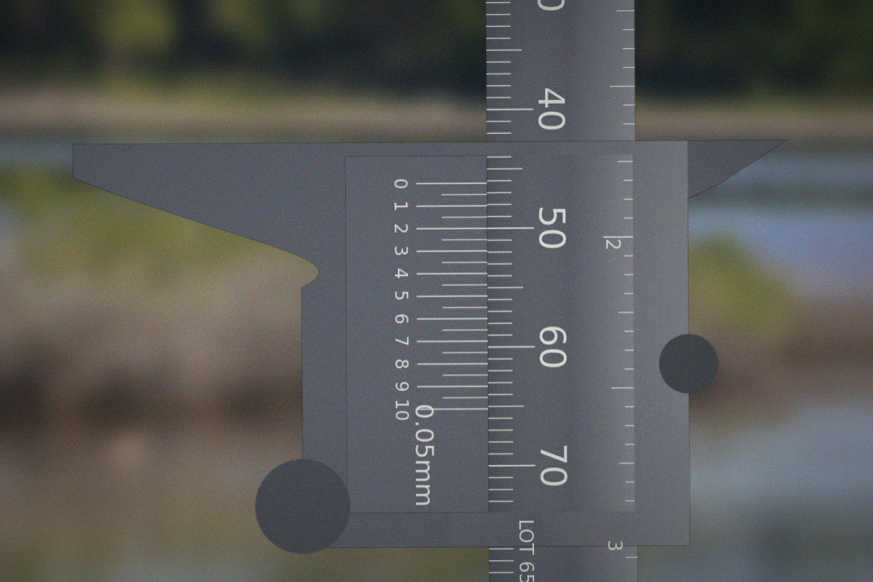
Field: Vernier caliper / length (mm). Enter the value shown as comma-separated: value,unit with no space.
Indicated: 46.2,mm
